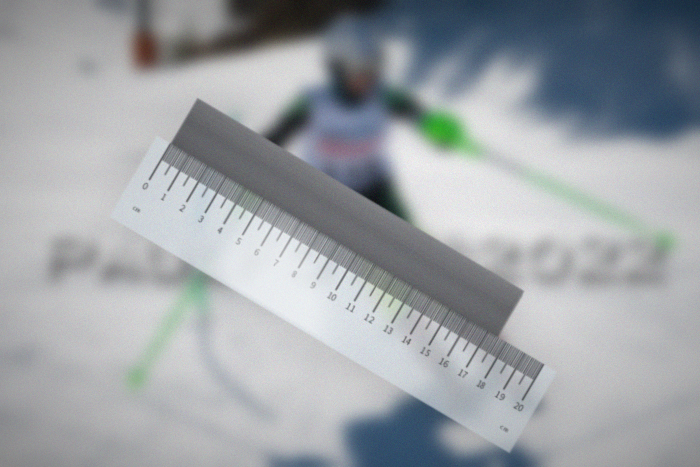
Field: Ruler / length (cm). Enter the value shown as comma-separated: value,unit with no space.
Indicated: 17.5,cm
